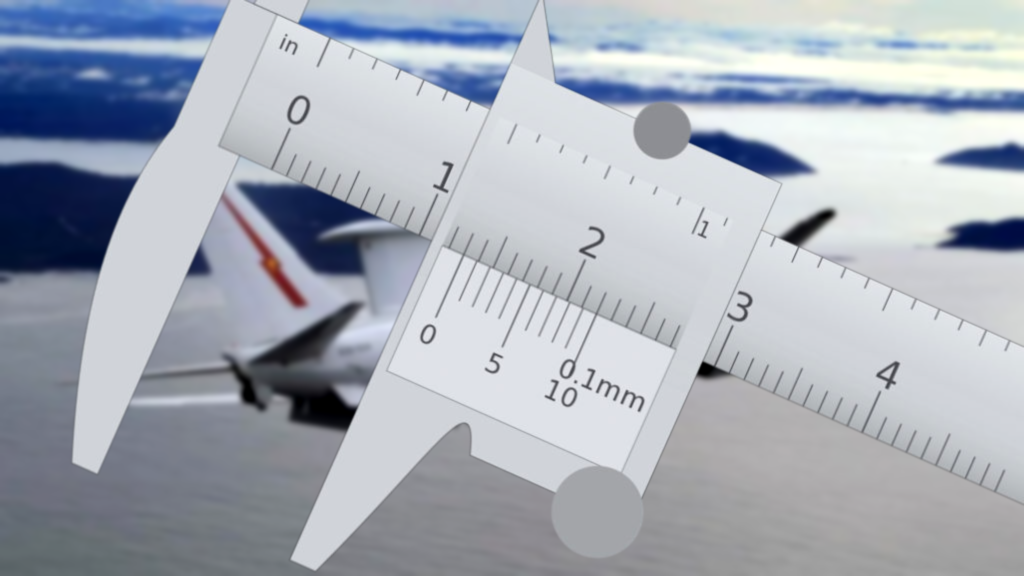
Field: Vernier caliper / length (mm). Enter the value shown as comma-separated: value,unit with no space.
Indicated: 13.0,mm
